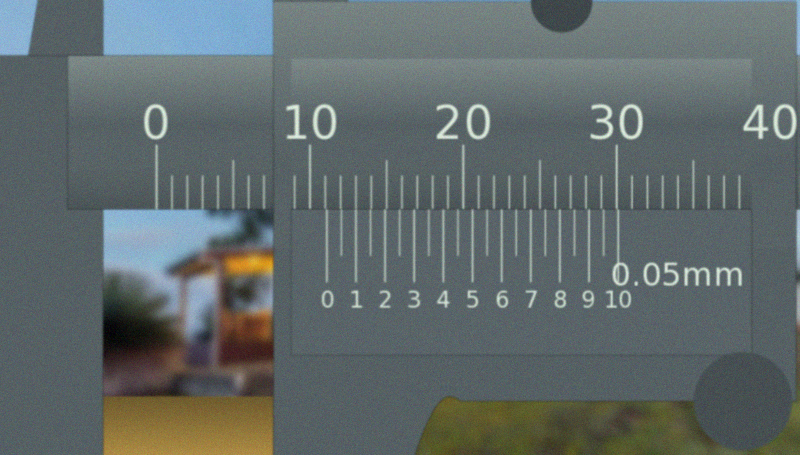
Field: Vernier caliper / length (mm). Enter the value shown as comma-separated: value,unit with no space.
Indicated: 11.1,mm
